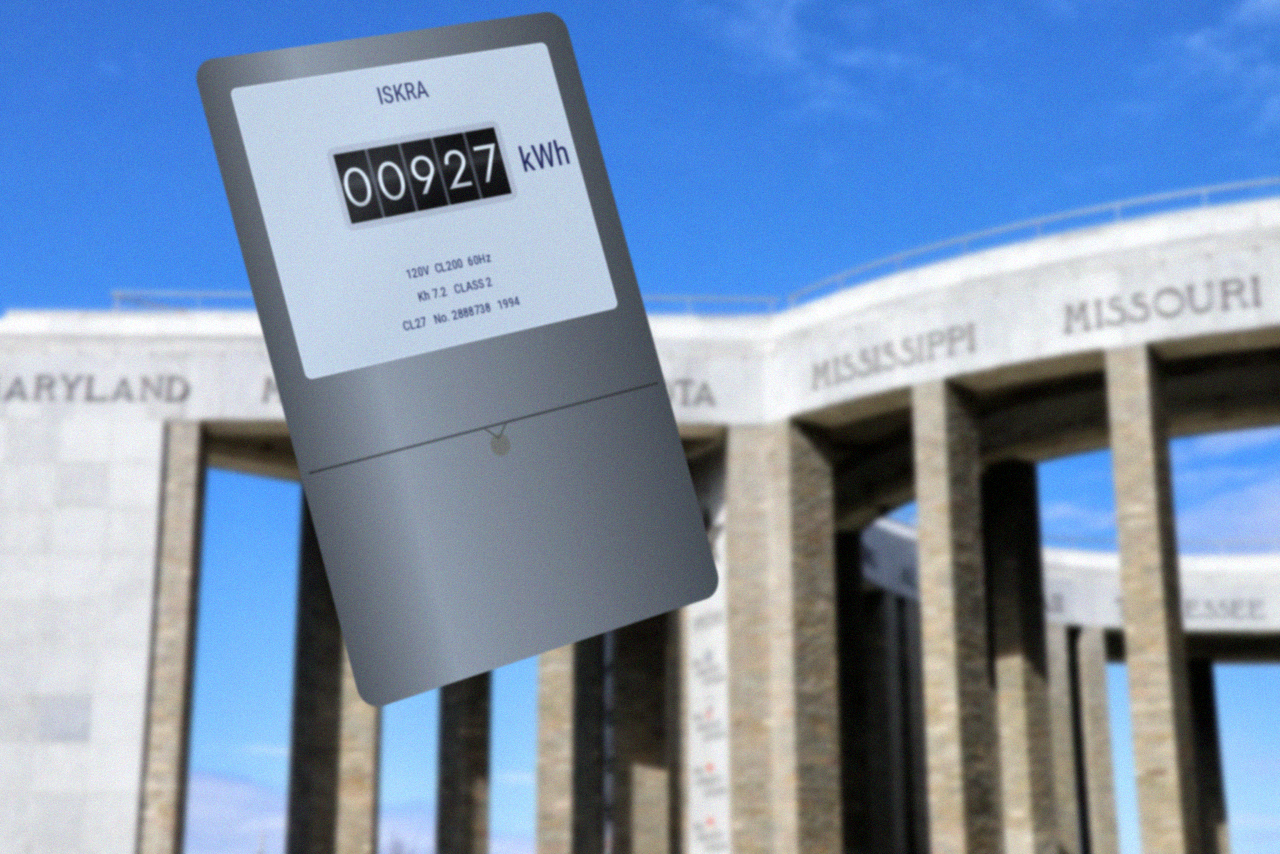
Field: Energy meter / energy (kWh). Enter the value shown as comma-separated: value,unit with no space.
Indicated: 927,kWh
